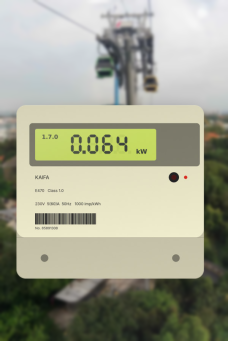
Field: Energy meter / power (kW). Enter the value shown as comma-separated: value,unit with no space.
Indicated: 0.064,kW
